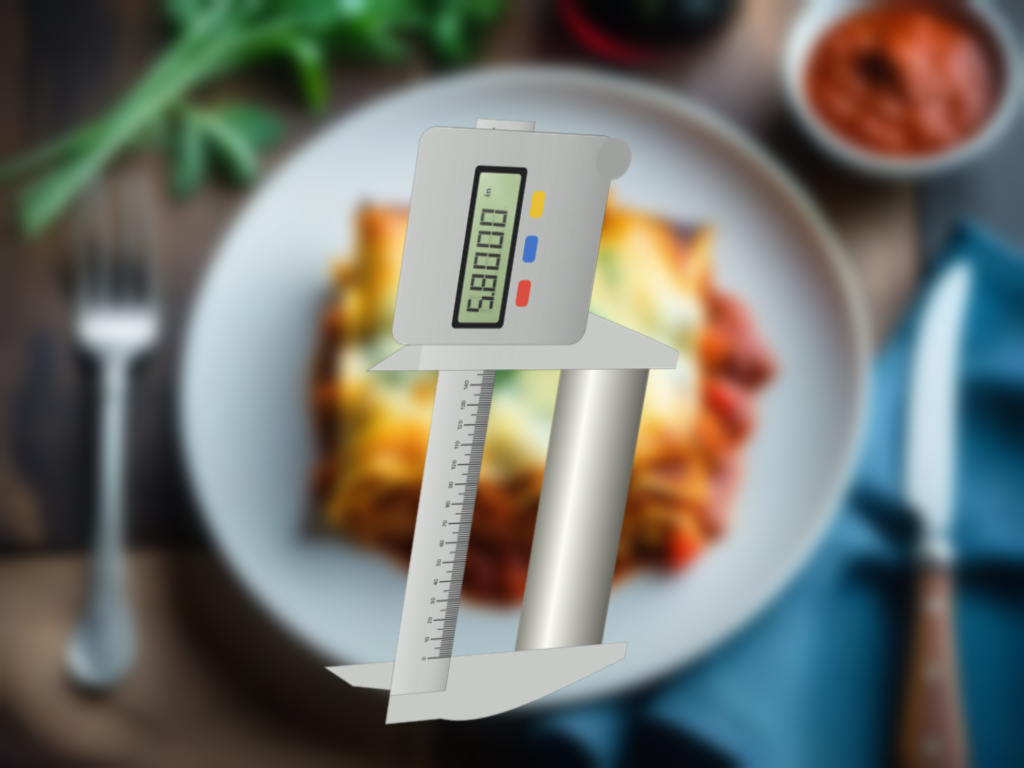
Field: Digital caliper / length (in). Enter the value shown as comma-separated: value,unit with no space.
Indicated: 5.8000,in
